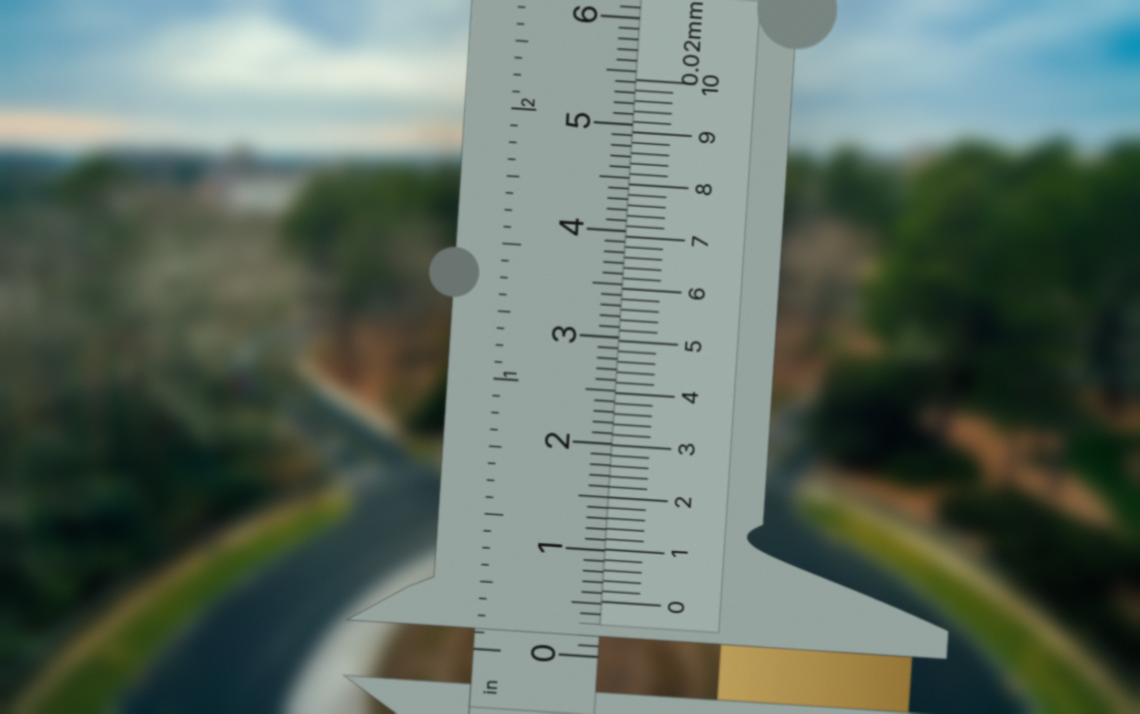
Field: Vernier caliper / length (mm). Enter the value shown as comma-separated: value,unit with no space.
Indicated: 5.2,mm
